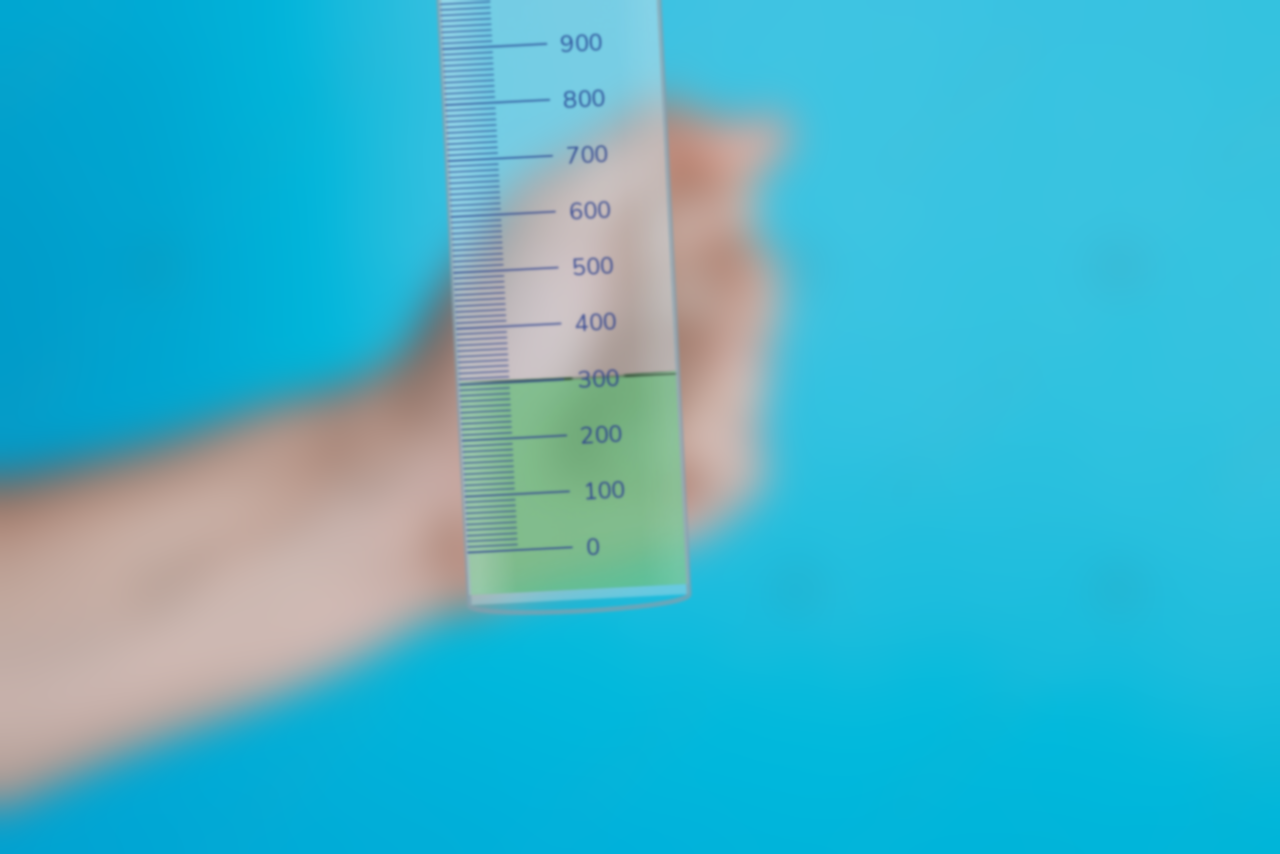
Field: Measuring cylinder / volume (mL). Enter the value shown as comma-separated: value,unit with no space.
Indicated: 300,mL
